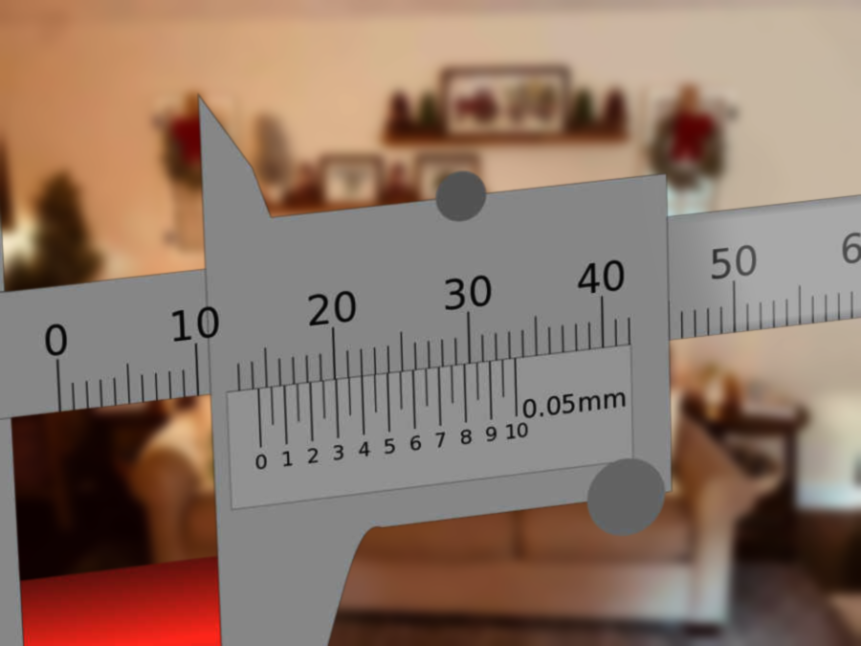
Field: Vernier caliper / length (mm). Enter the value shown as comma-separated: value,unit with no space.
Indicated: 14.4,mm
